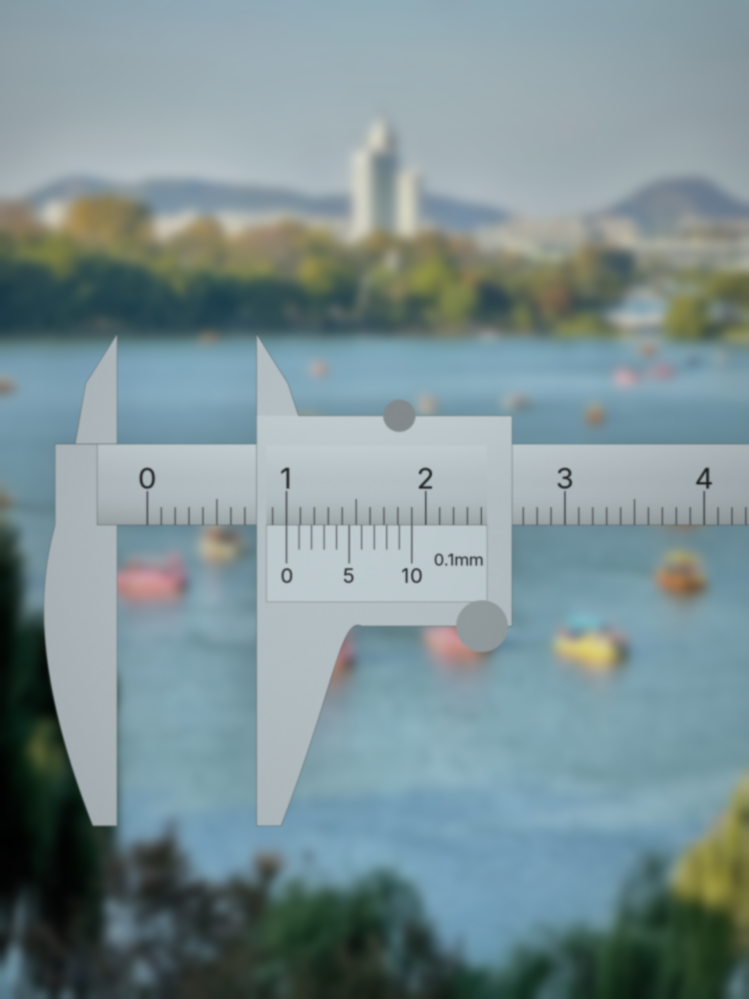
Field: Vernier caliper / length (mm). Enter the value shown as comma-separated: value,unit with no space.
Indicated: 10.0,mm
